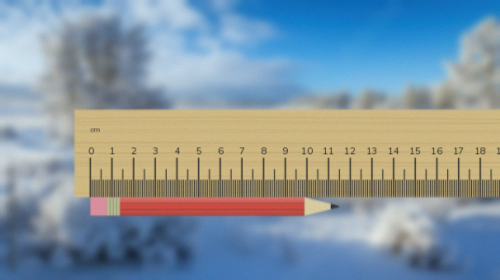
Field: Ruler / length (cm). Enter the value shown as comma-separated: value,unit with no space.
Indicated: 11.5,cm
